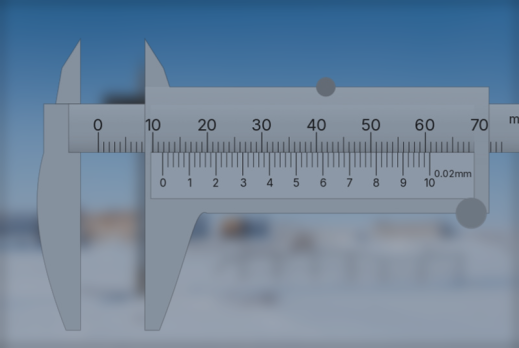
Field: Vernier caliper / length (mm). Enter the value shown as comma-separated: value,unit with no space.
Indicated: 11.8,mm
